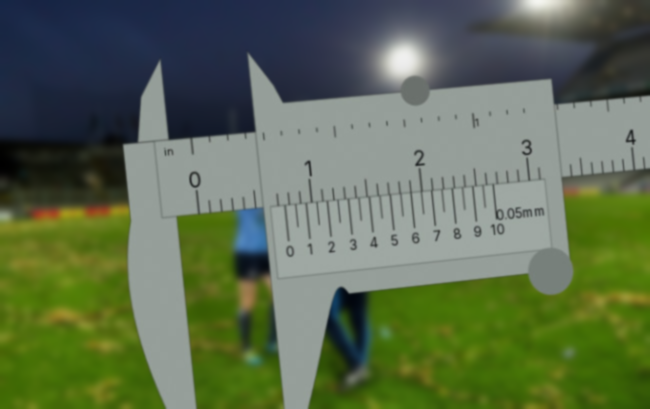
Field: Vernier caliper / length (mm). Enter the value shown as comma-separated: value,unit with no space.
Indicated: 7.6,mm
